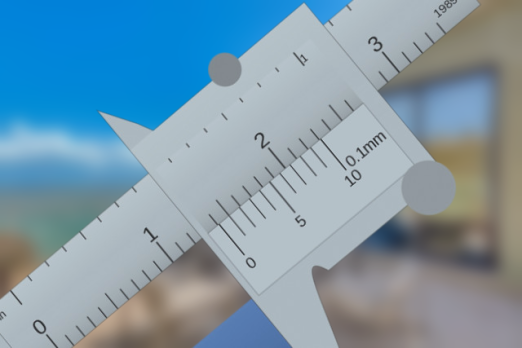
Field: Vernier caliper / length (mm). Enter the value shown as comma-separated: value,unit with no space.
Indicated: 14.1,mm
